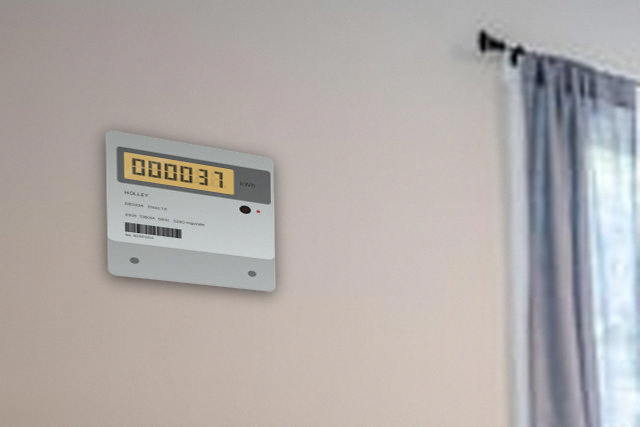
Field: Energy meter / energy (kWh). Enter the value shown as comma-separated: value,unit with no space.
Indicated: 37,kWh
